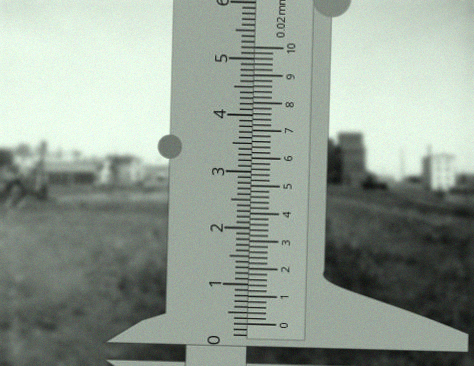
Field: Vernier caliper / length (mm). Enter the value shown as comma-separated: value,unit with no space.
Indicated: 3.0,mm
